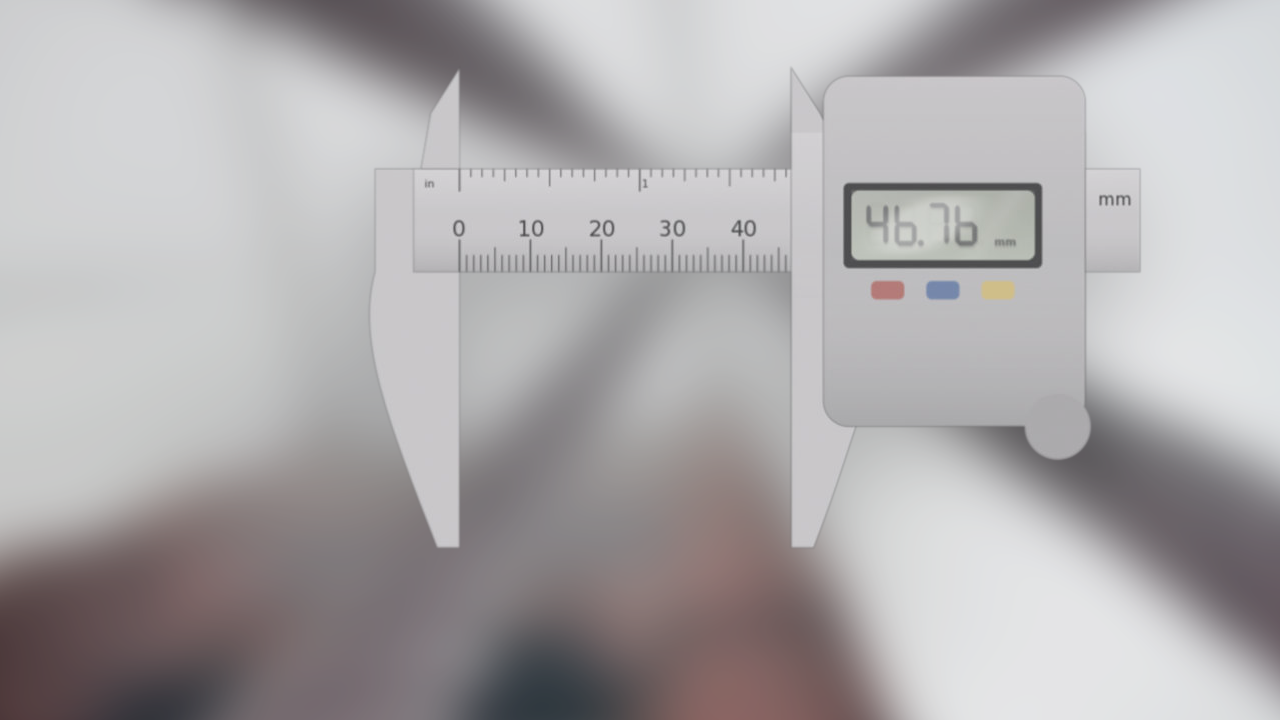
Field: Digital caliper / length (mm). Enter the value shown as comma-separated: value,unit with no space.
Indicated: 46.76,mm
